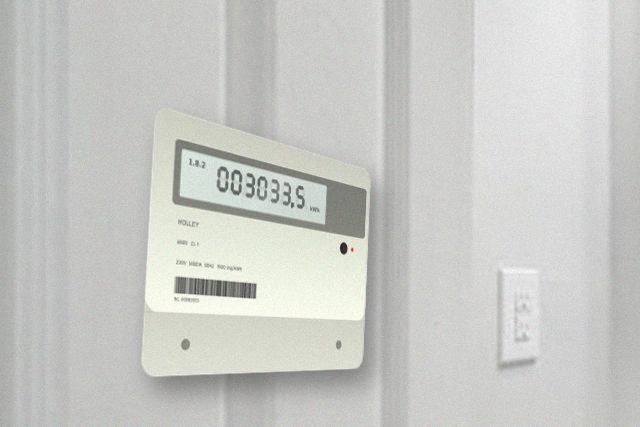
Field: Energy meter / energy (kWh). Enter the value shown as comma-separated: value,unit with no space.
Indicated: 3033.5,kWh
